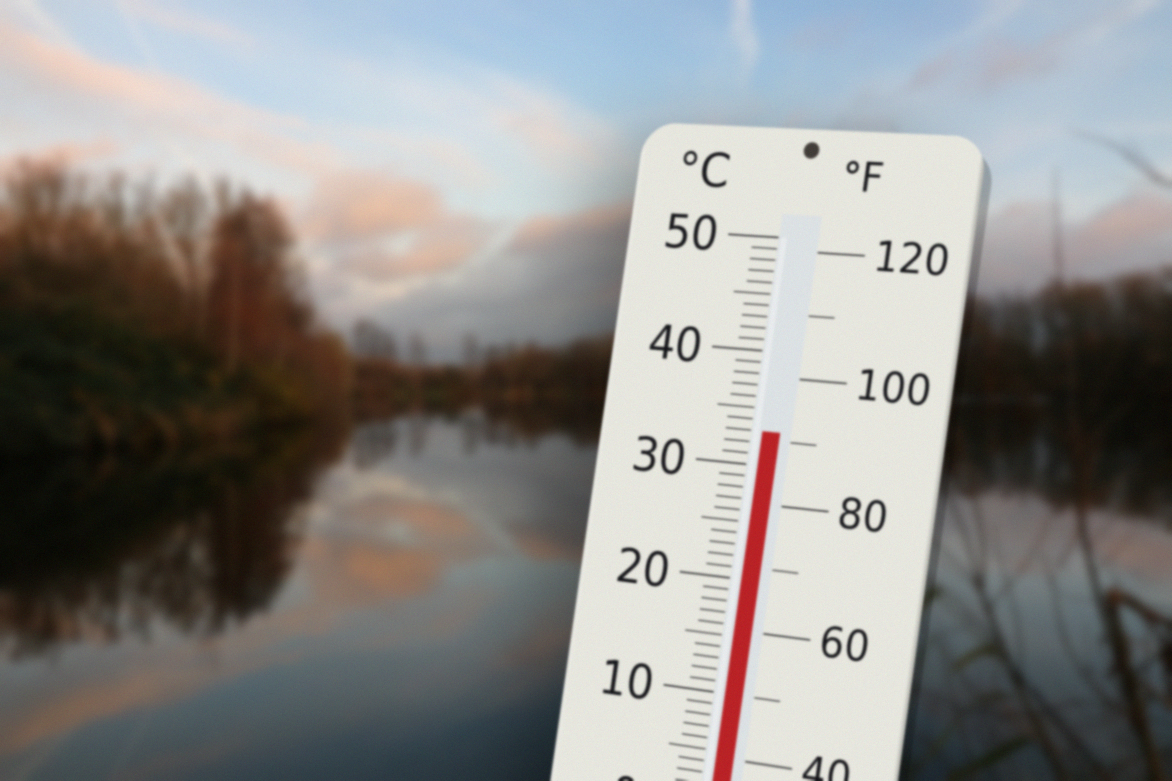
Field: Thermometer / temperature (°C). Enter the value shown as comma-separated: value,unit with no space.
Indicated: 33,°C
